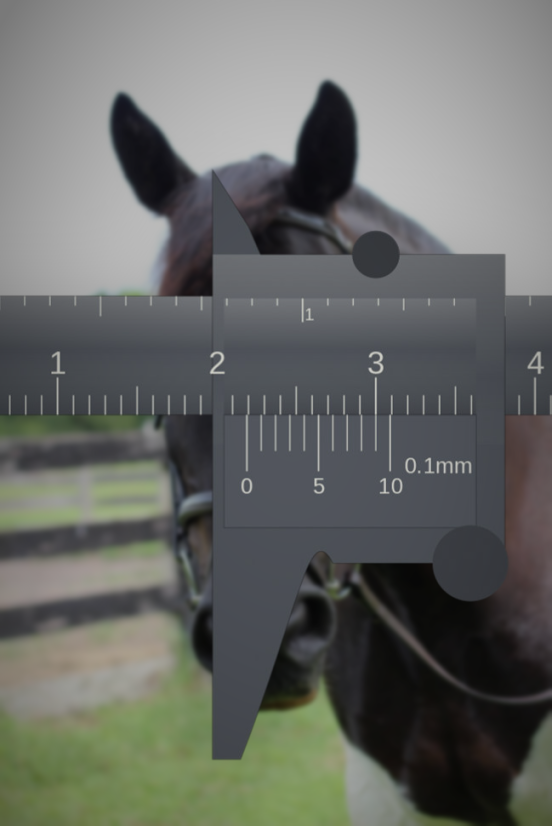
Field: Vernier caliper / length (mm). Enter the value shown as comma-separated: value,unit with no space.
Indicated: 21.9,mm
